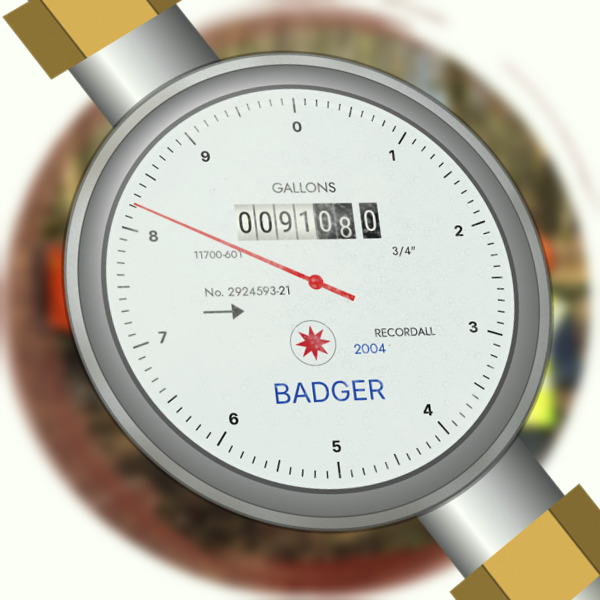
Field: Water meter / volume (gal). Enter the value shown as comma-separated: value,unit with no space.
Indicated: 91078.2,gal
